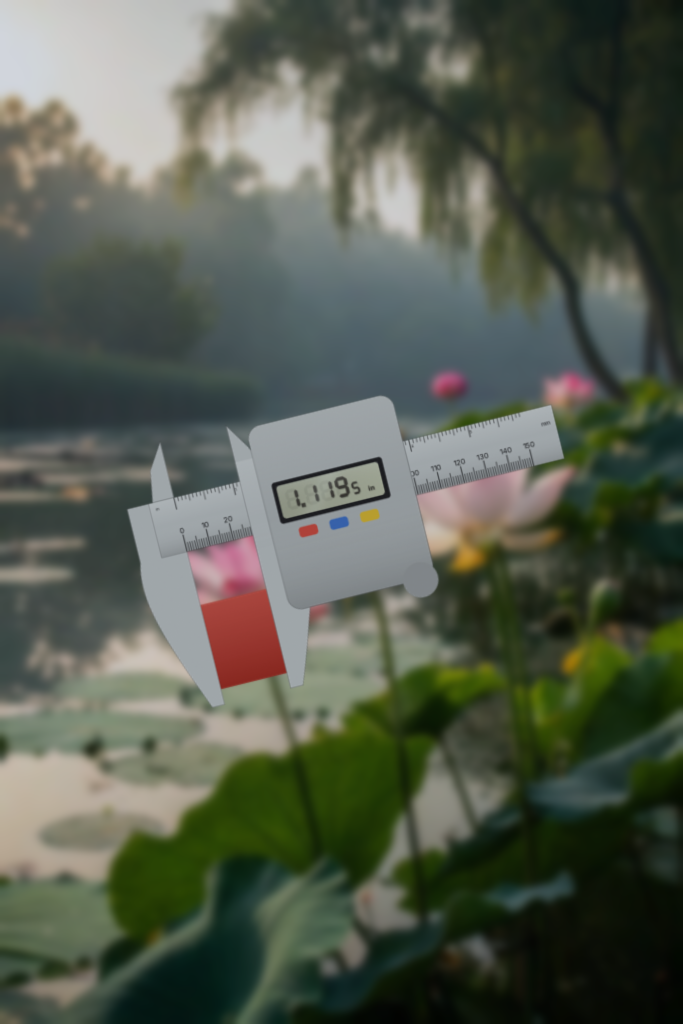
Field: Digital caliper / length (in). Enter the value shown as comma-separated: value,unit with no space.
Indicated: 1.1195,in
